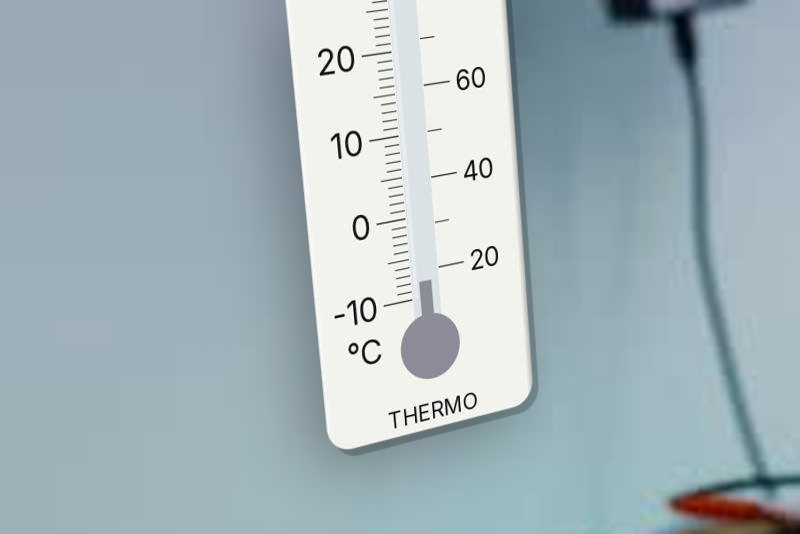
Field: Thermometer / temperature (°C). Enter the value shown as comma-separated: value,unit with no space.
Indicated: -8,°C
